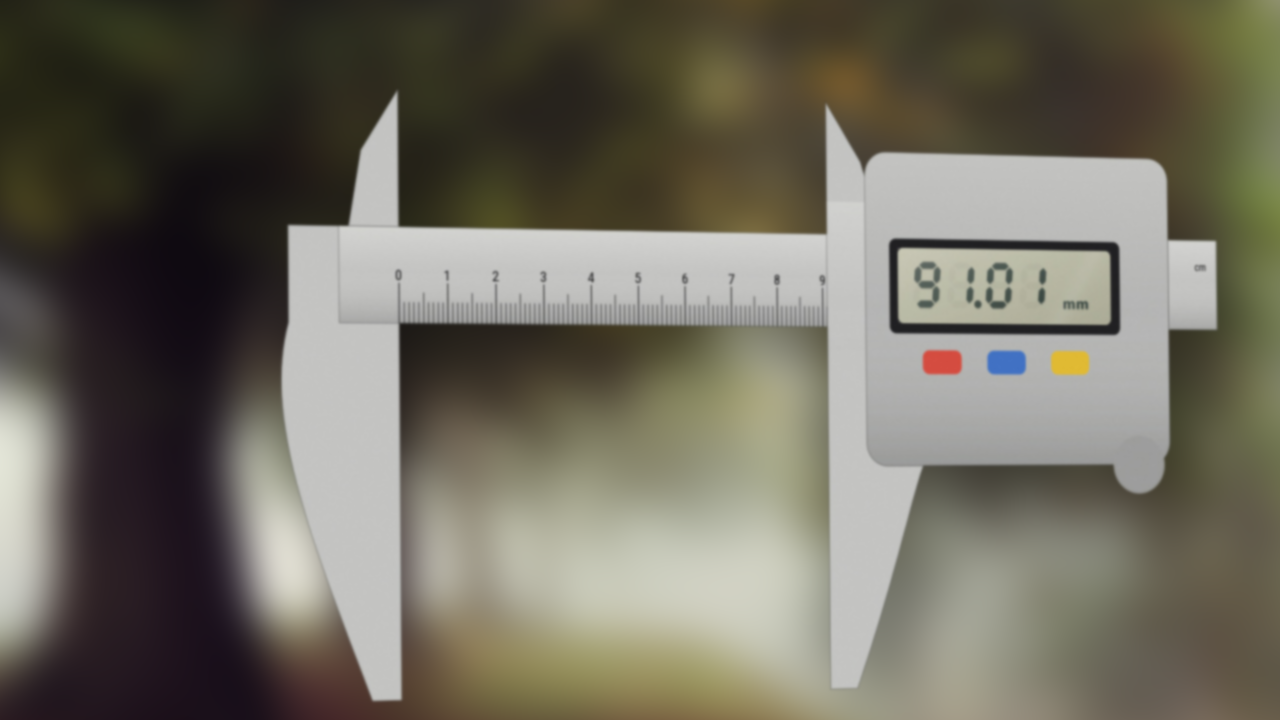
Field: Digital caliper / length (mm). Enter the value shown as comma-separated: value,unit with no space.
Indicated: 91.01,mm
